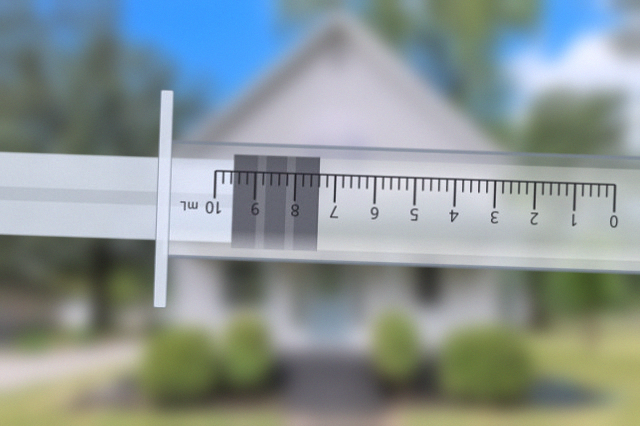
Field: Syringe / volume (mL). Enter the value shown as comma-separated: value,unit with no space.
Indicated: 7.4,mL
